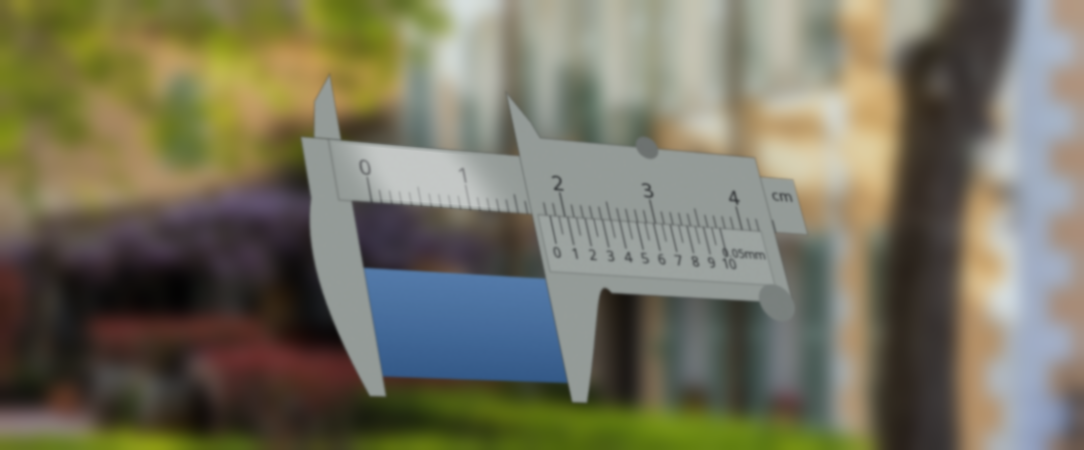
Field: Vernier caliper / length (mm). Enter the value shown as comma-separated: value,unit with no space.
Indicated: 18.4,mm
